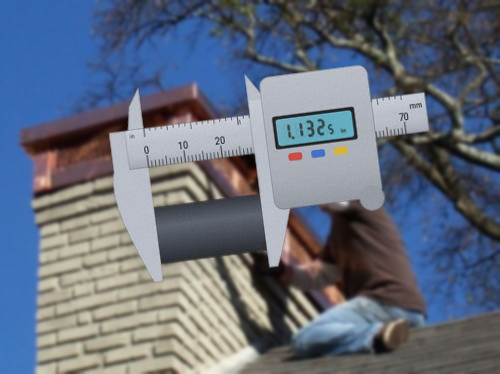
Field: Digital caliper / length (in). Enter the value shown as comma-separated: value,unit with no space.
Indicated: 1.1325,in
